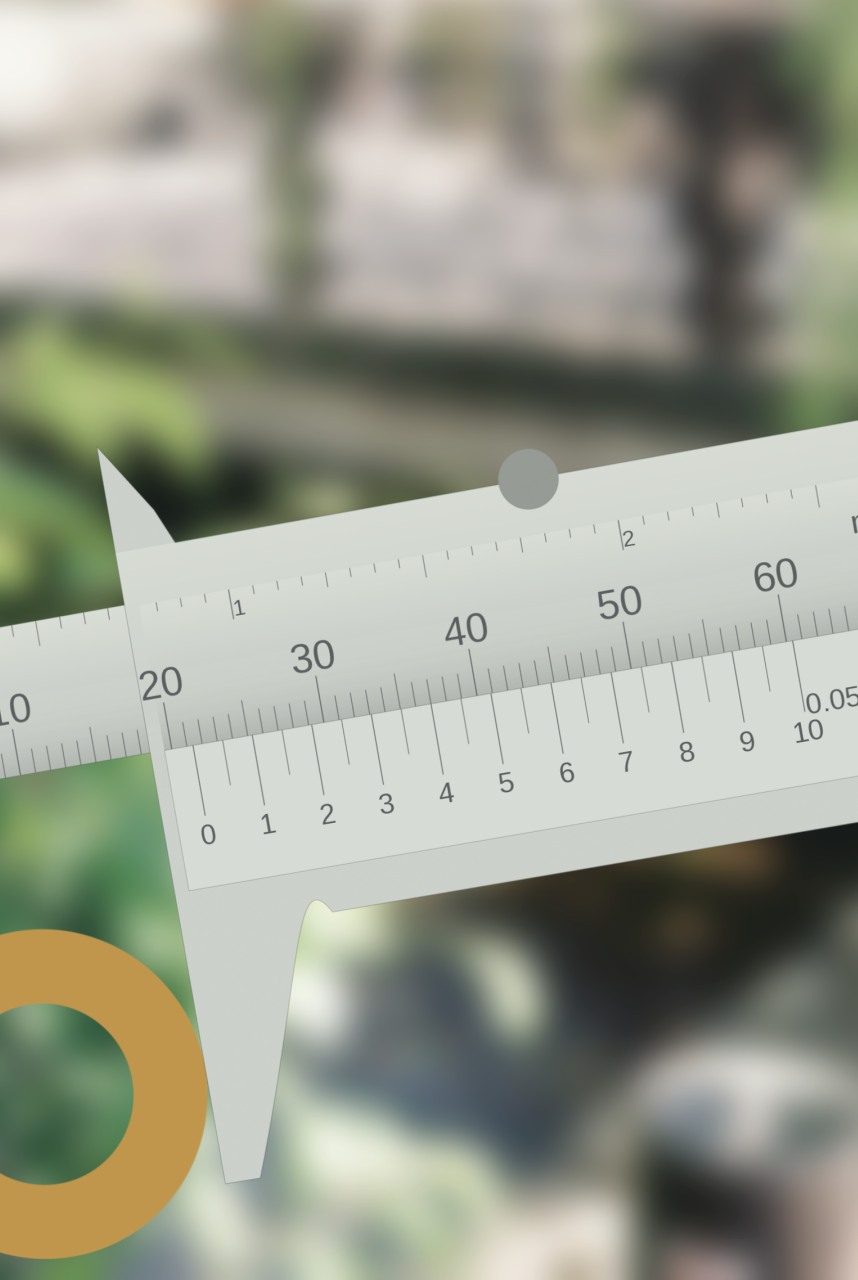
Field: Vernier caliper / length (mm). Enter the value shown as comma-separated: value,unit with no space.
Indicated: 21.4,mm
